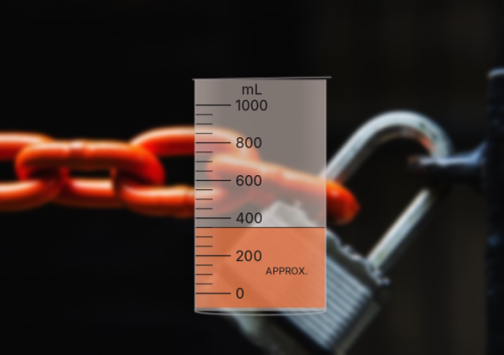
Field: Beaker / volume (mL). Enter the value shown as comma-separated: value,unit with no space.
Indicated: 350,mL
